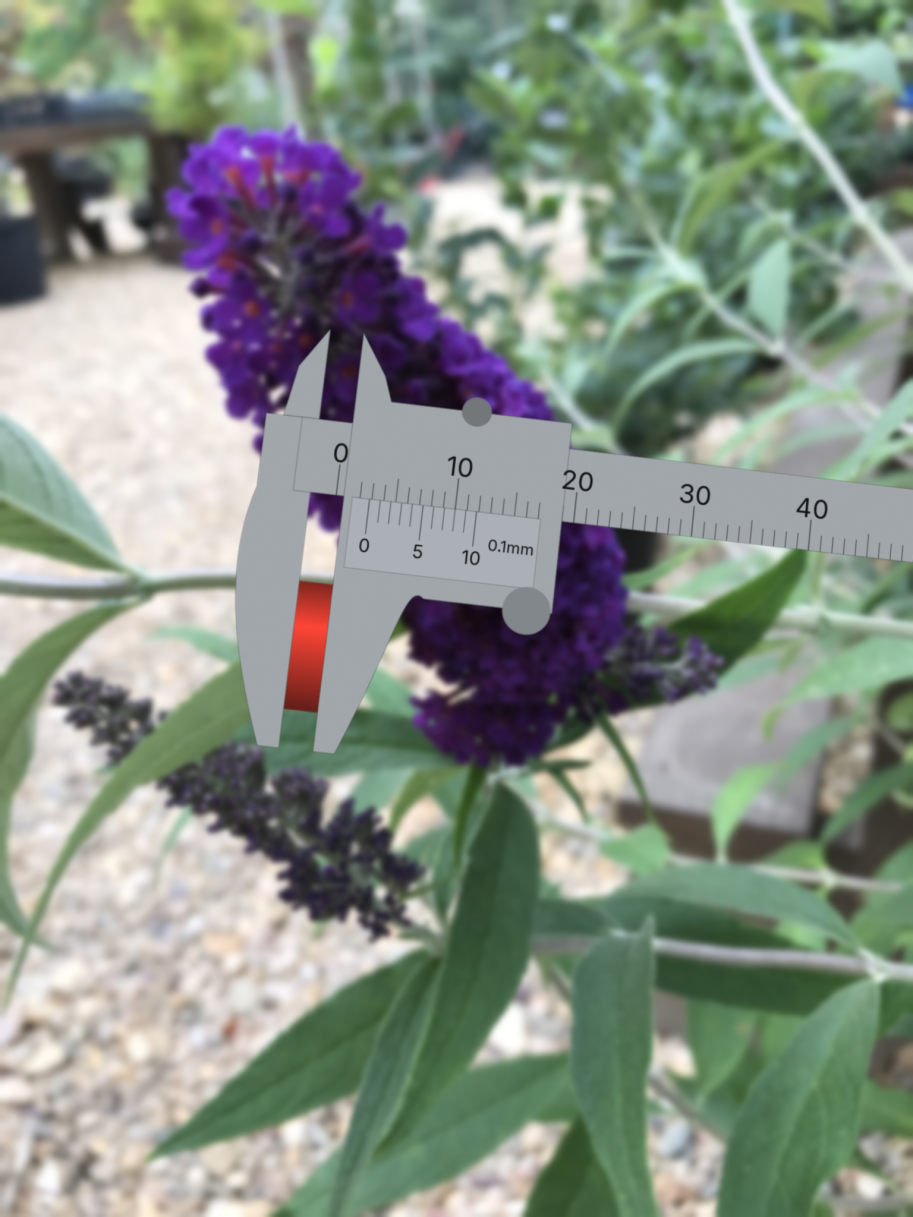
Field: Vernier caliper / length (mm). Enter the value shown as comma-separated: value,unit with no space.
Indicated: 2.8,mm
